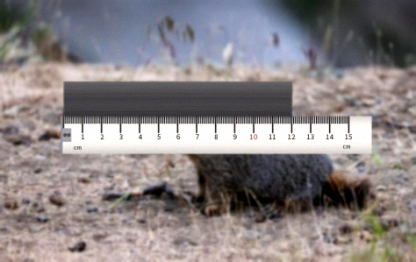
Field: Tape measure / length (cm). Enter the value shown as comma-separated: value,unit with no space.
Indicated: 12,cm
